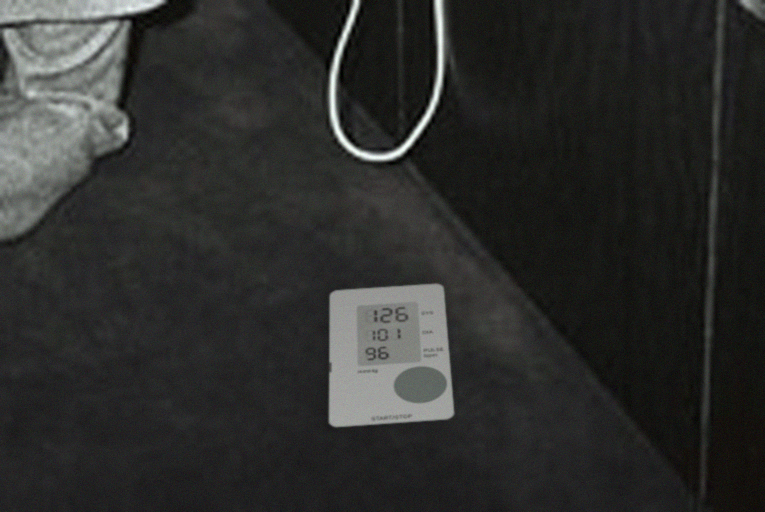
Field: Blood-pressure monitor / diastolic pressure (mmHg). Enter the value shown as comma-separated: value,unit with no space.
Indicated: 101,mmHg
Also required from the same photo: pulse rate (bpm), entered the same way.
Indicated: 96,bpm
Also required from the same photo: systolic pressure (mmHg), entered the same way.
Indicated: 126,mmHg
